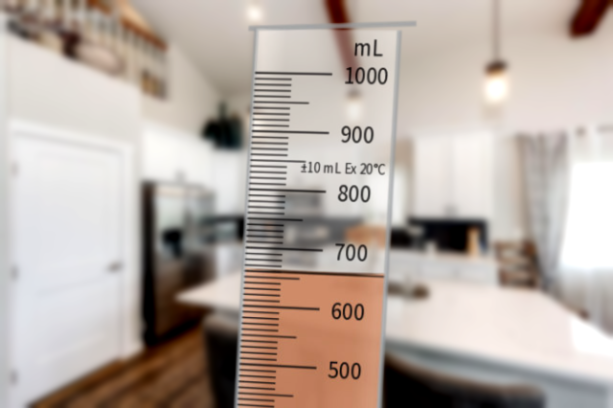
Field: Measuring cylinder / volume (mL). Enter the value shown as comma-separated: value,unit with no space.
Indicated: 660,mL
